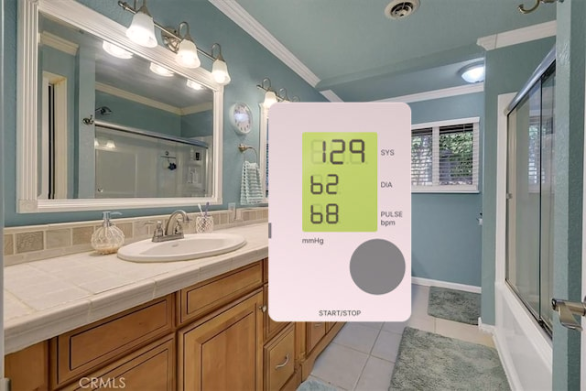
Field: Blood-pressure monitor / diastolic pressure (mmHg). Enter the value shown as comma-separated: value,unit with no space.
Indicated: 62,mmHg
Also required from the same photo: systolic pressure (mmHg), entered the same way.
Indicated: 129,mmHg
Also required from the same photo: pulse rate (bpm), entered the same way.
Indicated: 68,bpm
